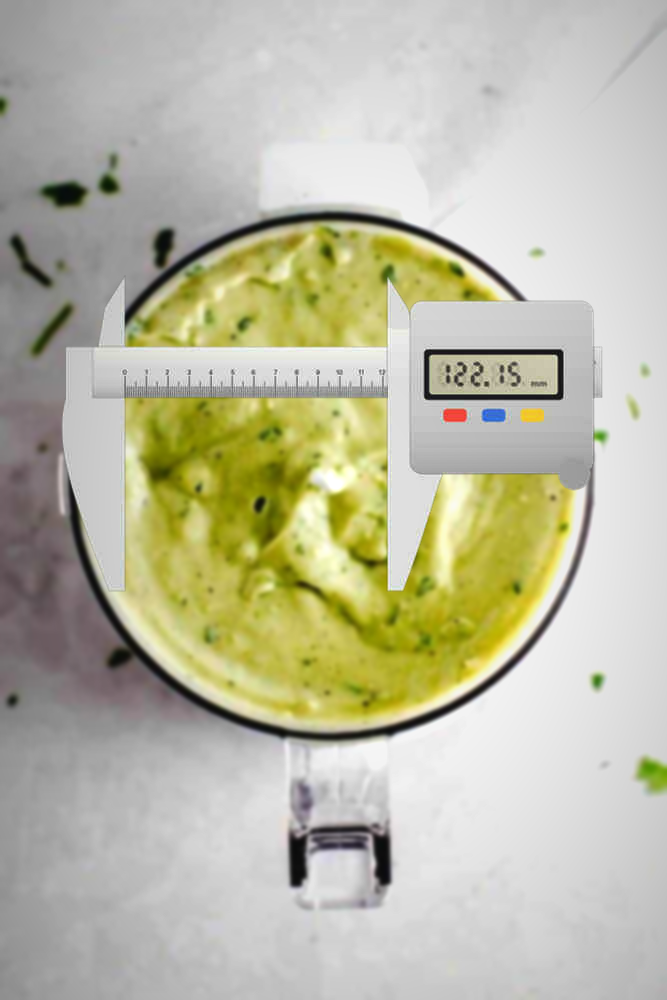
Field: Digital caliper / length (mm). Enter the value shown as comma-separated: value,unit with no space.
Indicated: 122.15,mm
